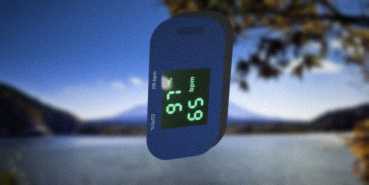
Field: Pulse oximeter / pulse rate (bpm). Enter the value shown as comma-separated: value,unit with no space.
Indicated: 65,bpm
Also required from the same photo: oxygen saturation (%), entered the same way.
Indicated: 97,%
